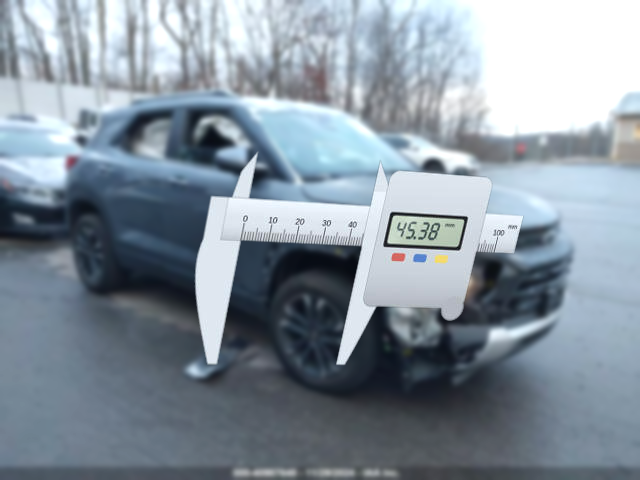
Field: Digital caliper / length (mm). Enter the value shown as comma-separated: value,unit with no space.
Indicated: 45.38,mm
